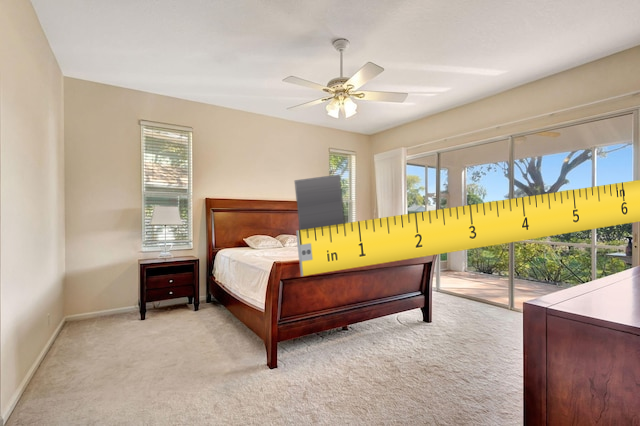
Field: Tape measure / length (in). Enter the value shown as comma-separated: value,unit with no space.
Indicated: 0.75,in
